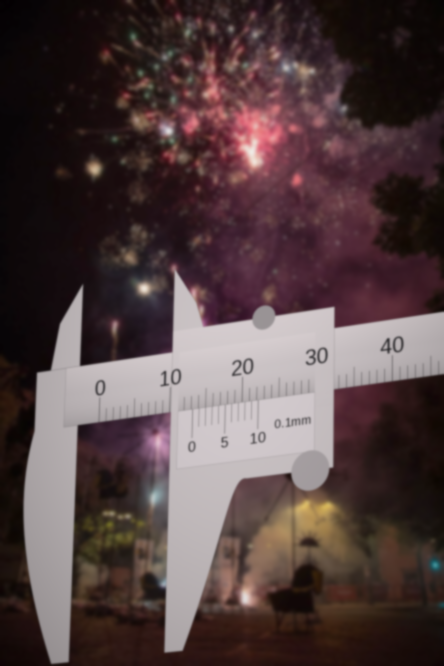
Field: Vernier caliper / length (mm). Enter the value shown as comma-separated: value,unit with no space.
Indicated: 13.2,mm
